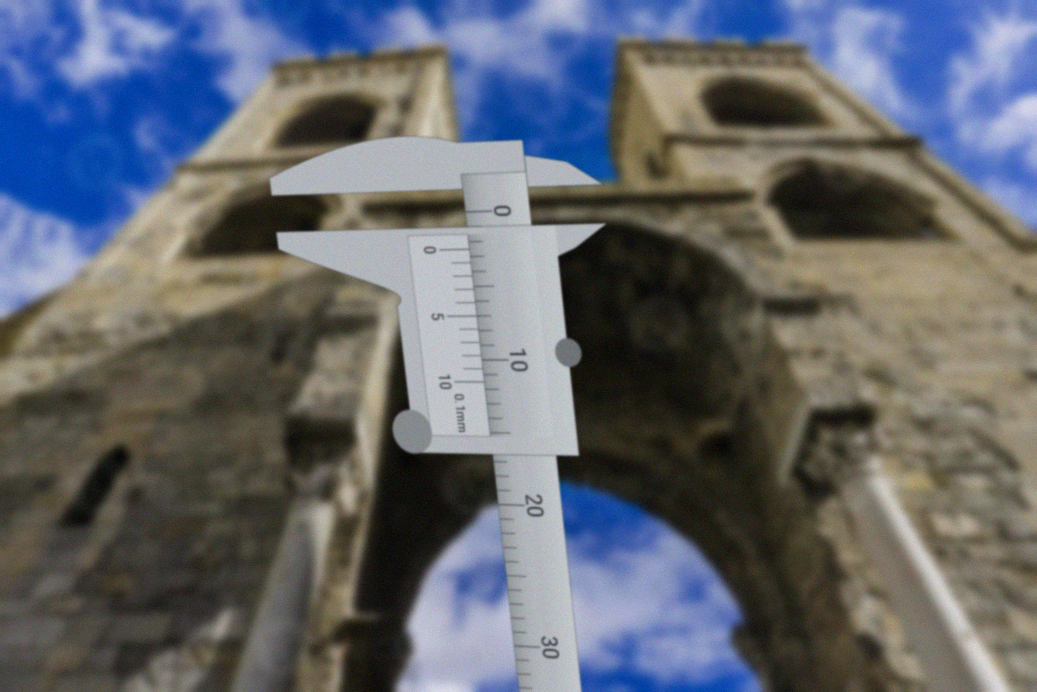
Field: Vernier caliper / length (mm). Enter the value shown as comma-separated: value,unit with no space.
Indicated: 2.5,mm
